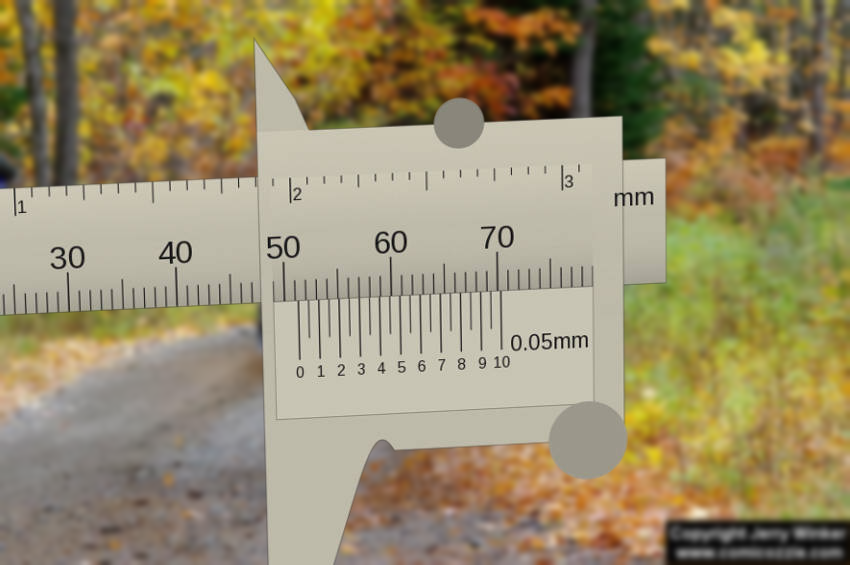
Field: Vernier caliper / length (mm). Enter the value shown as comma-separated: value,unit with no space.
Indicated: 51.3,mm
